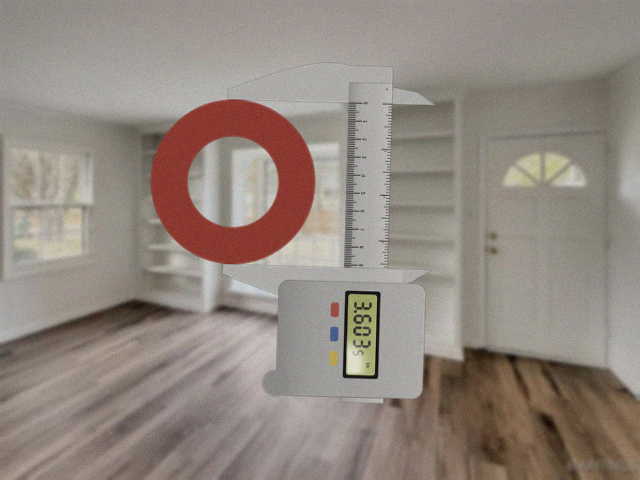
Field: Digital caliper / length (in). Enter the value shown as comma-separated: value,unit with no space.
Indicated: 3.6035,in
